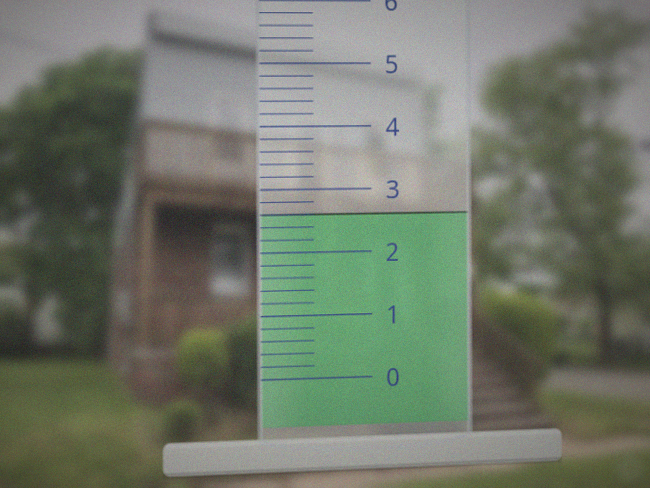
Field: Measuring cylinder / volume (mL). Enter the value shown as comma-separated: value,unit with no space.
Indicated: 2.6,mL
